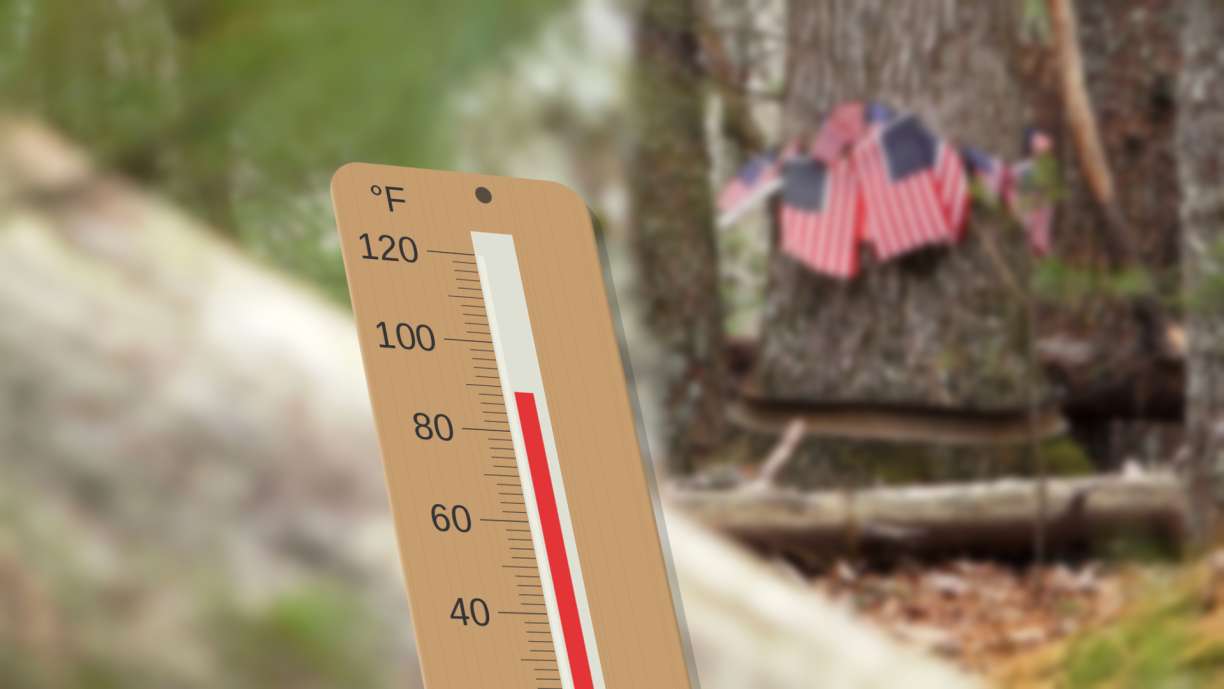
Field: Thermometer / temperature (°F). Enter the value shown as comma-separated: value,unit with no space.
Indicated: 89,°F
